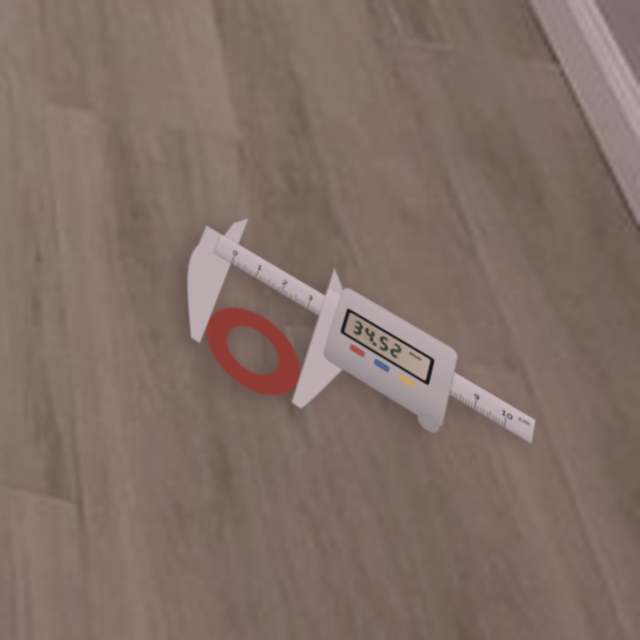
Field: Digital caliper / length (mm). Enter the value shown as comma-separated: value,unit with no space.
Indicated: 34.52,mm
